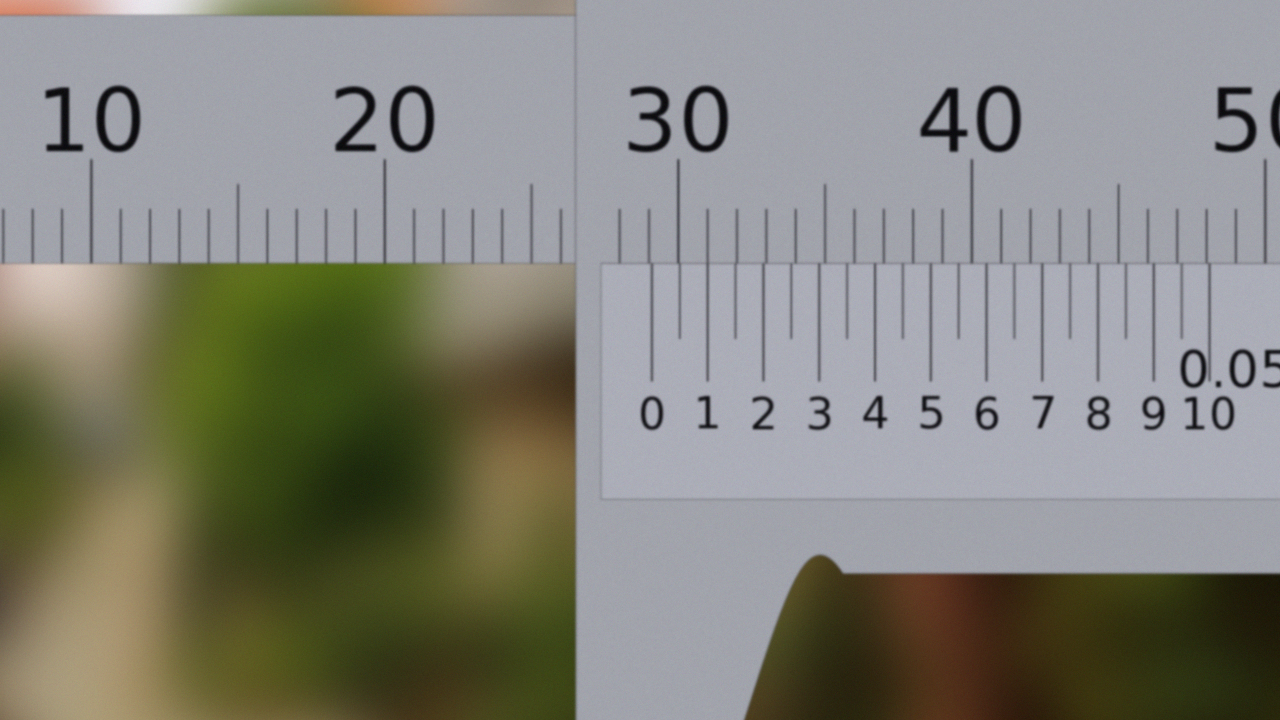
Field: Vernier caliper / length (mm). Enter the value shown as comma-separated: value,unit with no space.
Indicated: 29.1,mm
